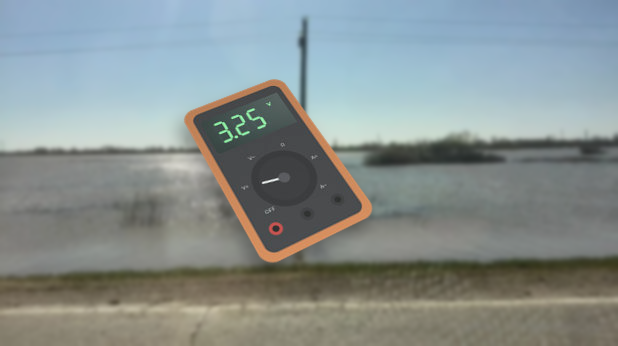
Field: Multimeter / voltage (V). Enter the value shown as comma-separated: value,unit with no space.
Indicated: 3.25,V
